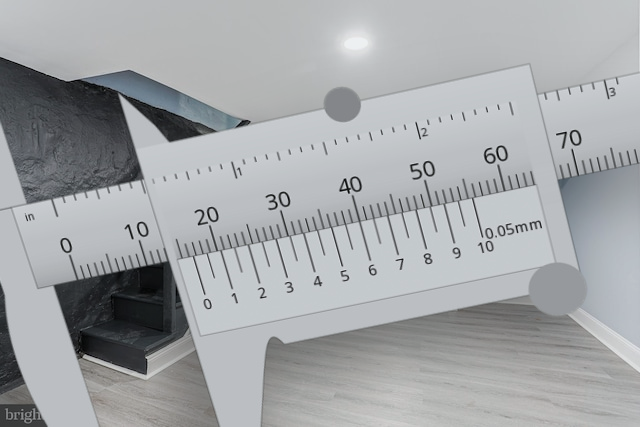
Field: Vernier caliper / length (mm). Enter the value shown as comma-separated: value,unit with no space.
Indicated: 16.6,mm
